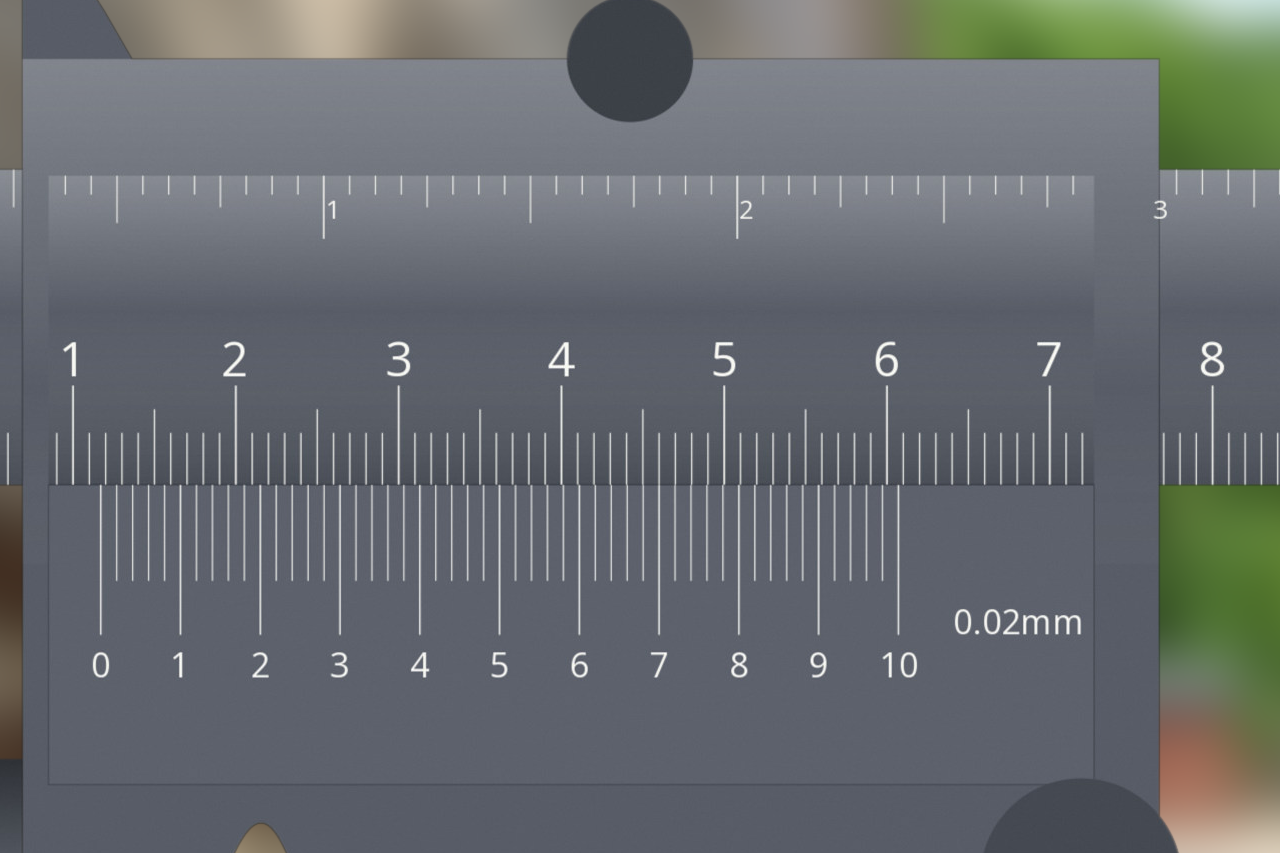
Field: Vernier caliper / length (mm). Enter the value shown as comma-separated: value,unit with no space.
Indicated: 11.7,mm
